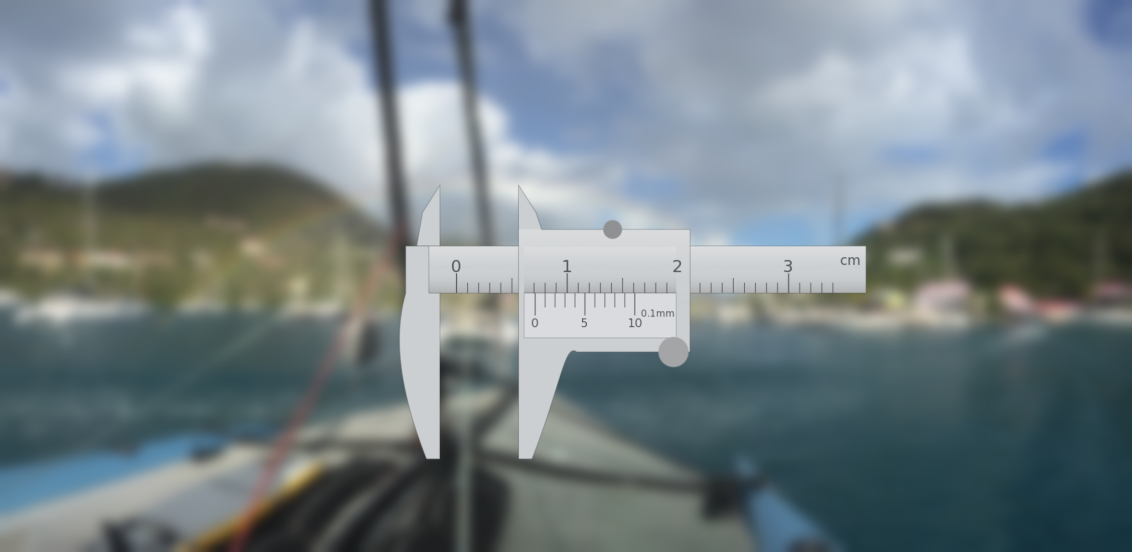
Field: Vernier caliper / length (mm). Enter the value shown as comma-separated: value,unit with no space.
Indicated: 7.1,mm
